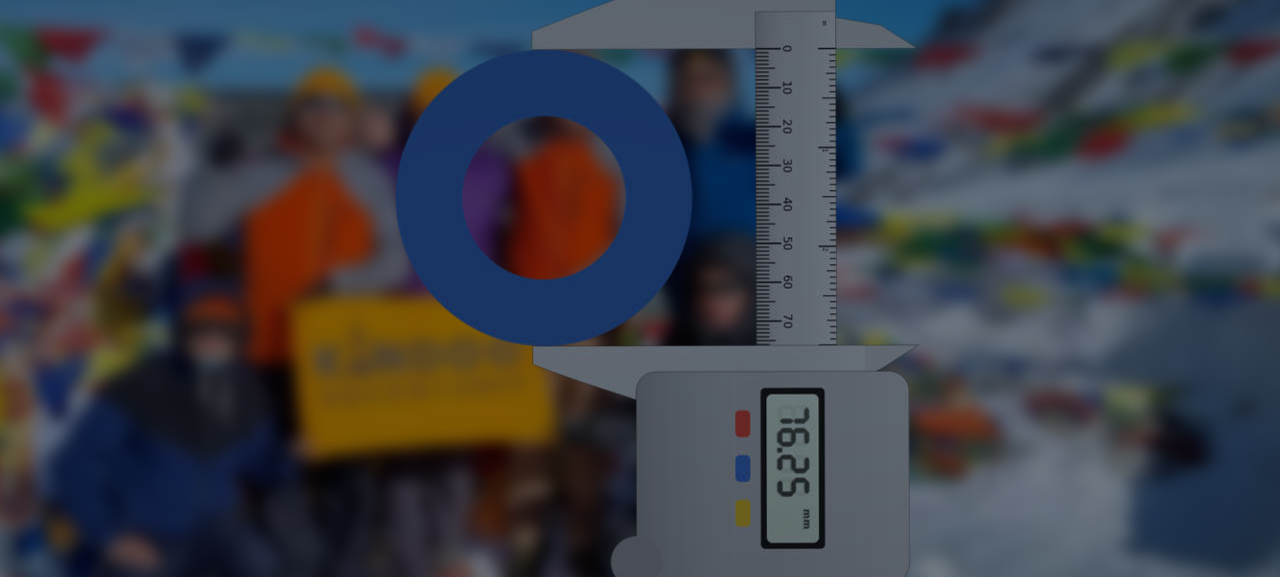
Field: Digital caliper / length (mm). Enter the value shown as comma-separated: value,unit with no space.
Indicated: 76.25,mm
